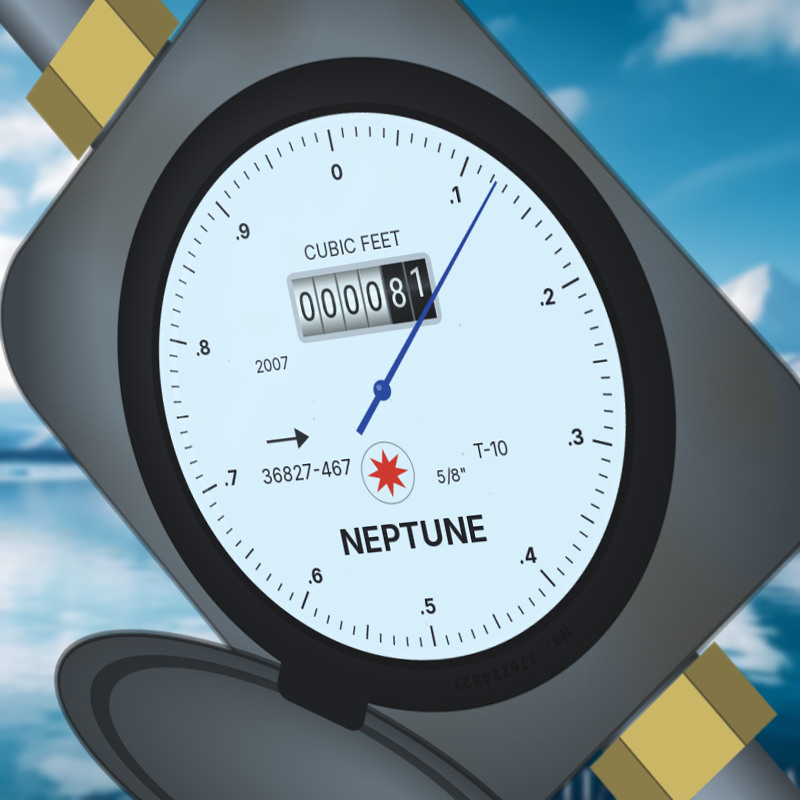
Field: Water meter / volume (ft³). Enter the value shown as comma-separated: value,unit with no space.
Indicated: 81.12,ft³
